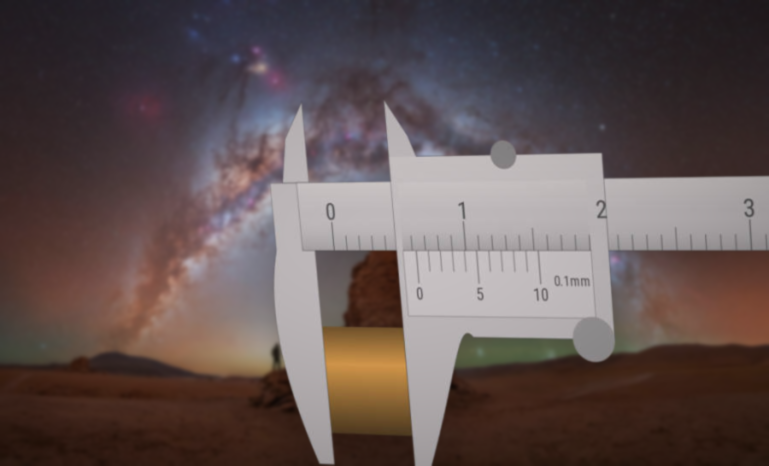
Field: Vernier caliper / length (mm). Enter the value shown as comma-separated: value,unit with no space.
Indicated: 6.3,mm
